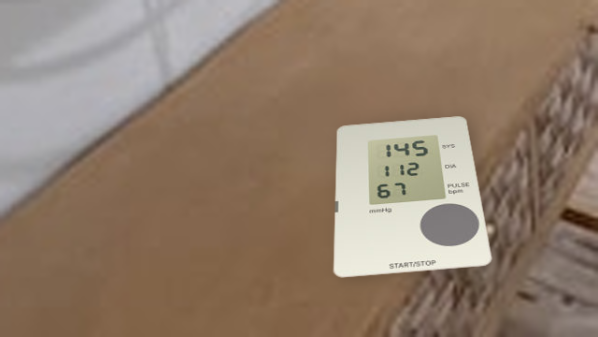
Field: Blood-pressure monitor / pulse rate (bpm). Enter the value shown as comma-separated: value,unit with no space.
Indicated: 67,bpm
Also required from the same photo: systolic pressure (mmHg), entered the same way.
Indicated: 145,mmHg
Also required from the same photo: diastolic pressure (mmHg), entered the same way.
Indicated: 112,mmHg
